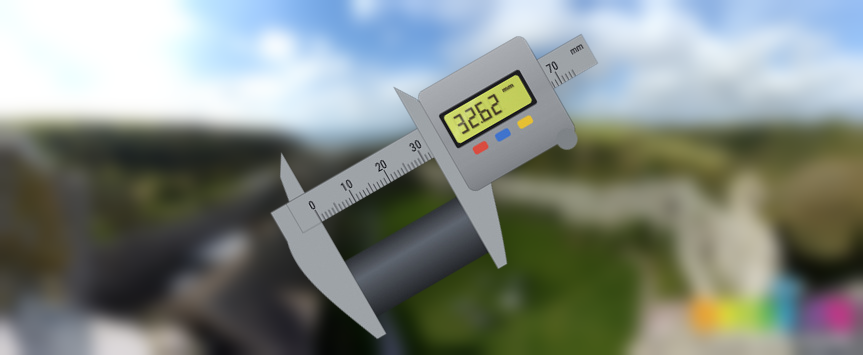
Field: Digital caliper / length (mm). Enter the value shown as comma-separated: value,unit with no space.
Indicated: 32.62,mm
